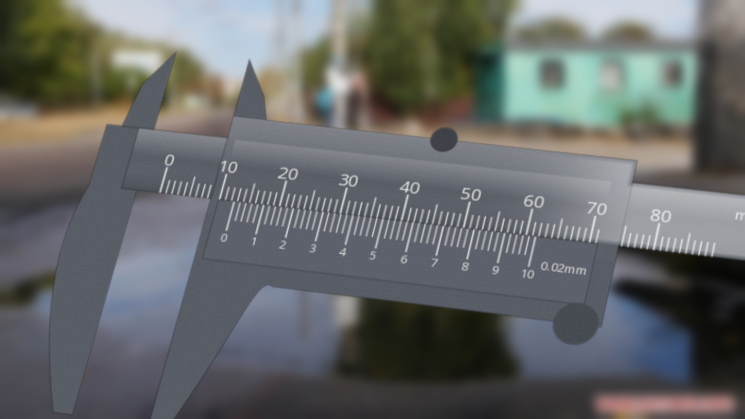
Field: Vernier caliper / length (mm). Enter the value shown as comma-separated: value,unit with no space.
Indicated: 12.5,mm
